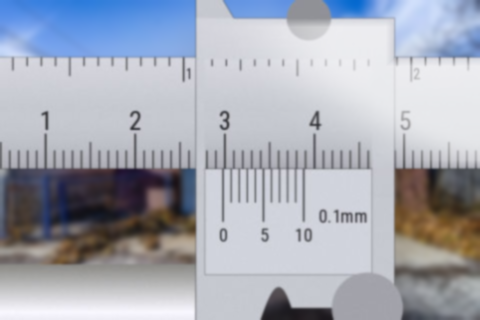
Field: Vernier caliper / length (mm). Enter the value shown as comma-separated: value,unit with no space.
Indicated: 29.8,mm
